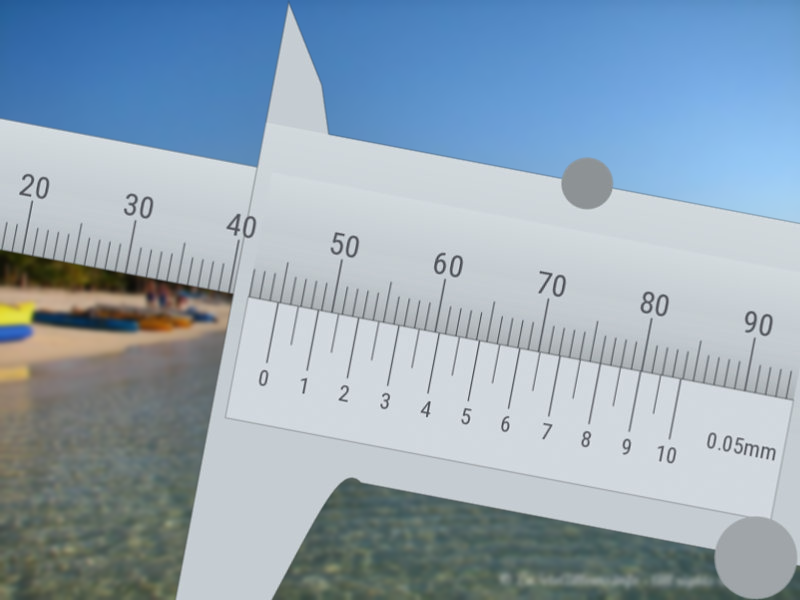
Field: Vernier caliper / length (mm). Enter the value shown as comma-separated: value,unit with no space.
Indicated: 44.8,mm
